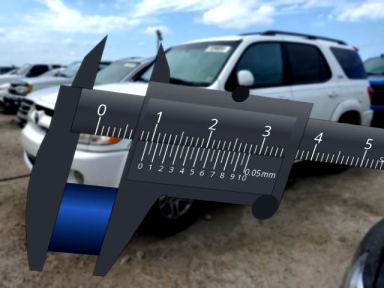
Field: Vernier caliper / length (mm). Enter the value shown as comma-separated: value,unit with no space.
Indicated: 9.2,mm
